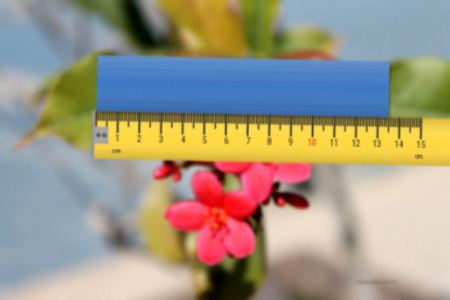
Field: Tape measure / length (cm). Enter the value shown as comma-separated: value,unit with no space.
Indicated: 13.5,cm
